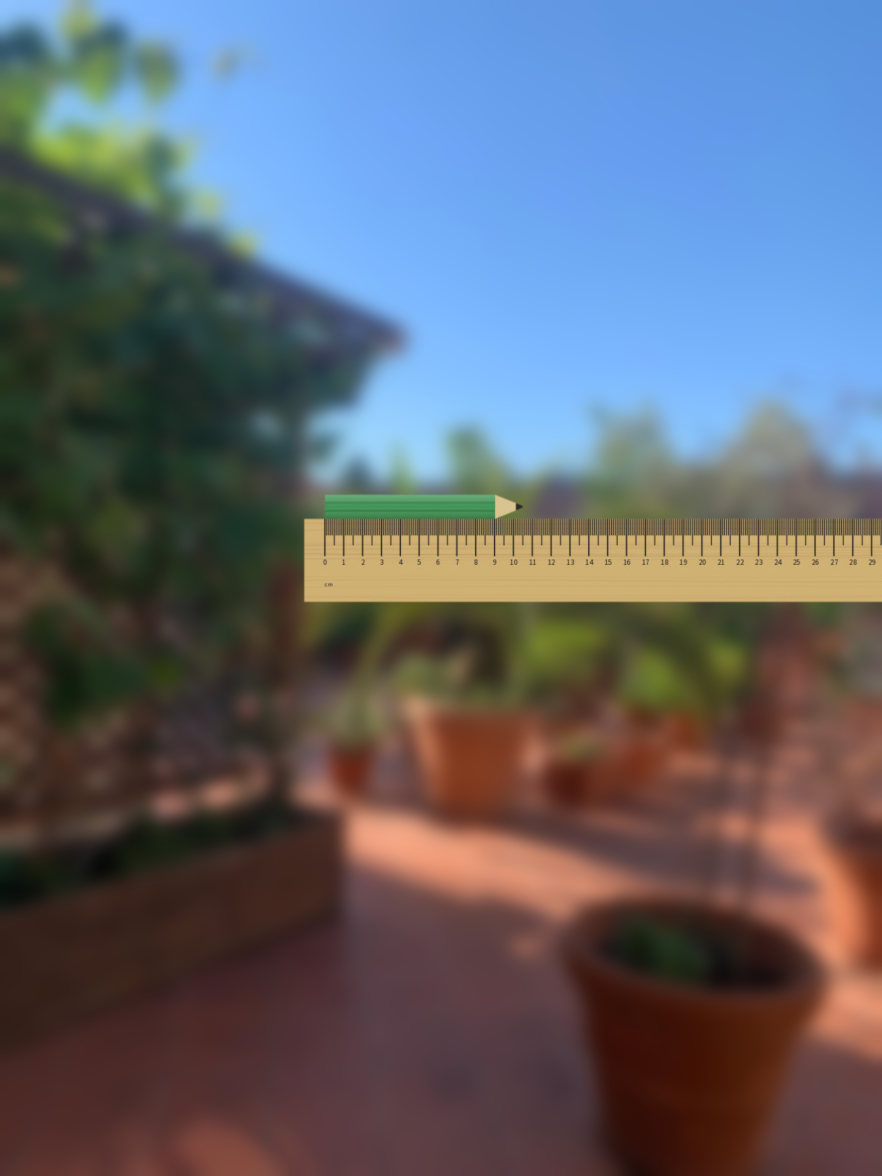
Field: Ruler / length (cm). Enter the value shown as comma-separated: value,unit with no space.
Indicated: 10.5,cm
